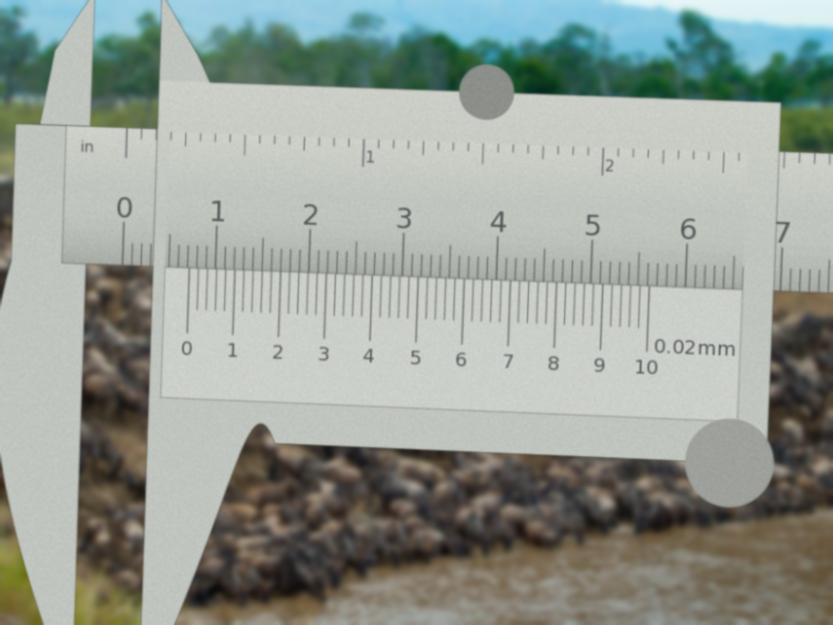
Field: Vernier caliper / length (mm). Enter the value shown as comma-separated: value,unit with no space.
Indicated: 7.2,mm
